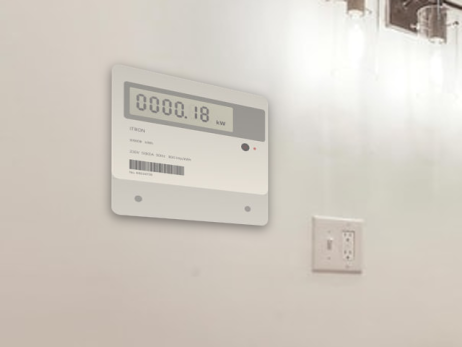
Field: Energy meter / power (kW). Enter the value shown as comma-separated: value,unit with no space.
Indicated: 0.18,kW
